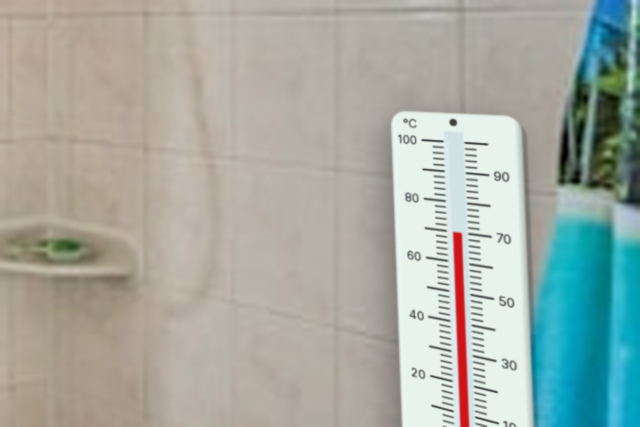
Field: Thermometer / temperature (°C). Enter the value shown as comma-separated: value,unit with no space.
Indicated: 70,°C
